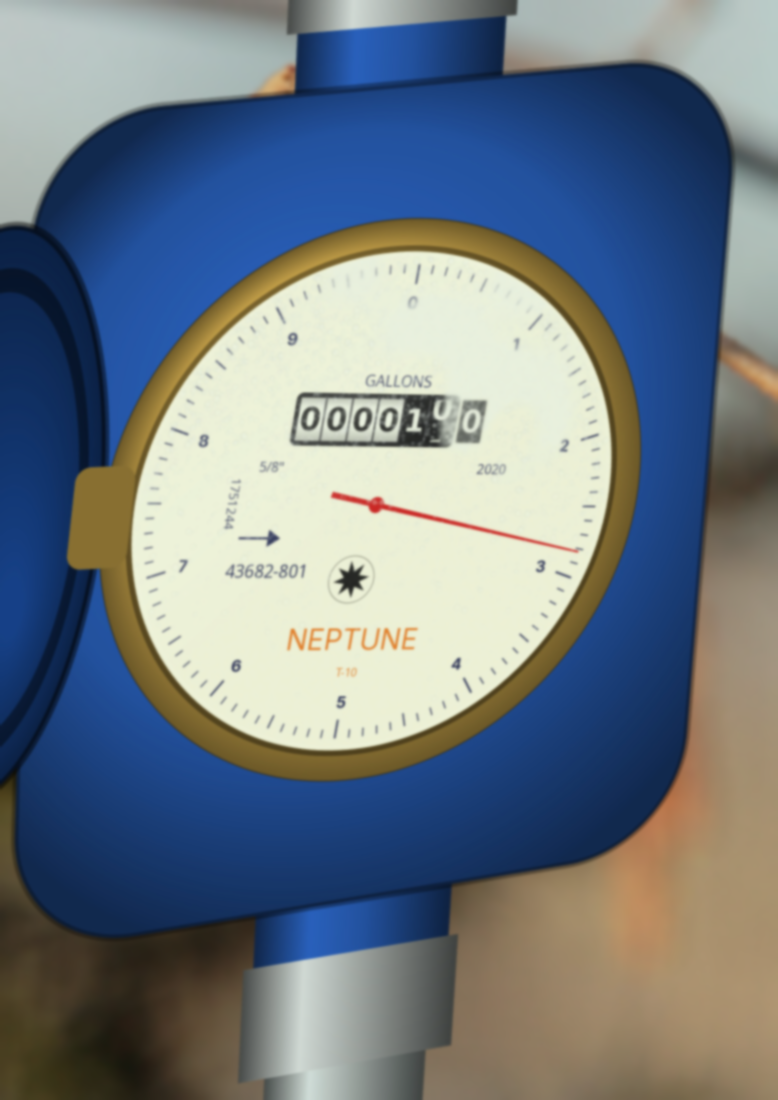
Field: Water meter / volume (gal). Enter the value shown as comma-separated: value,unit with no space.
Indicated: 102.8,gal
